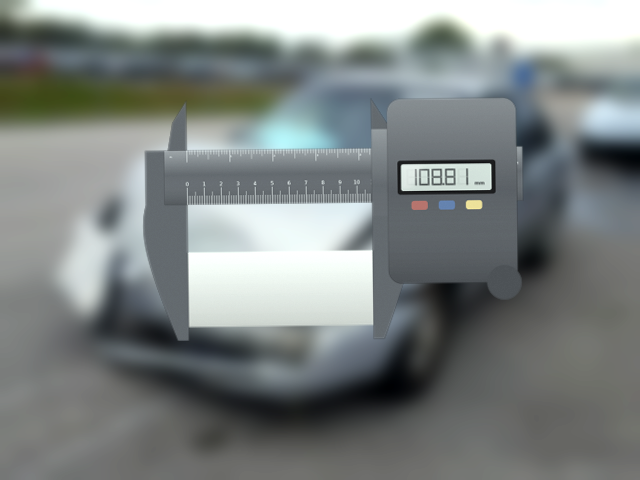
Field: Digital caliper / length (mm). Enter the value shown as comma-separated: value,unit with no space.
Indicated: 108.81,mm
